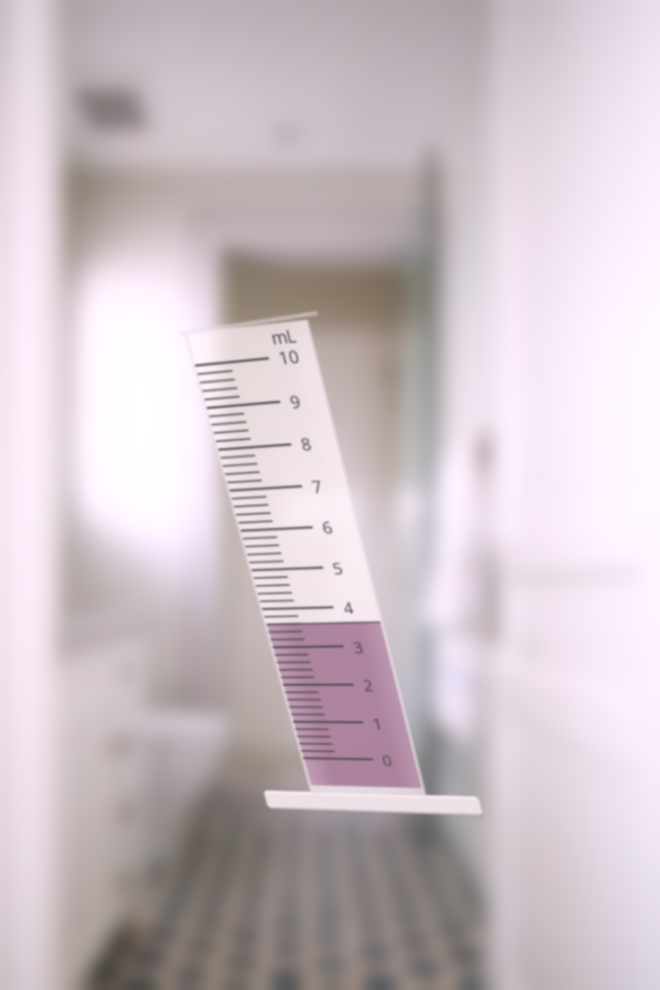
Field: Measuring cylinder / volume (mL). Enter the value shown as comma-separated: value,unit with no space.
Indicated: 3.6,mL
